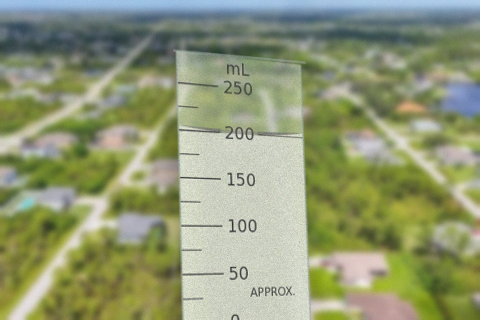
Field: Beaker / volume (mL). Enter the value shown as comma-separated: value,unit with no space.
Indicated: 200,mL
